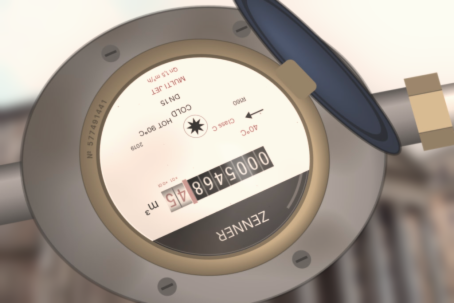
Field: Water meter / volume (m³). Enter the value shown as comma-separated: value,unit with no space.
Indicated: 5468.45,m³
